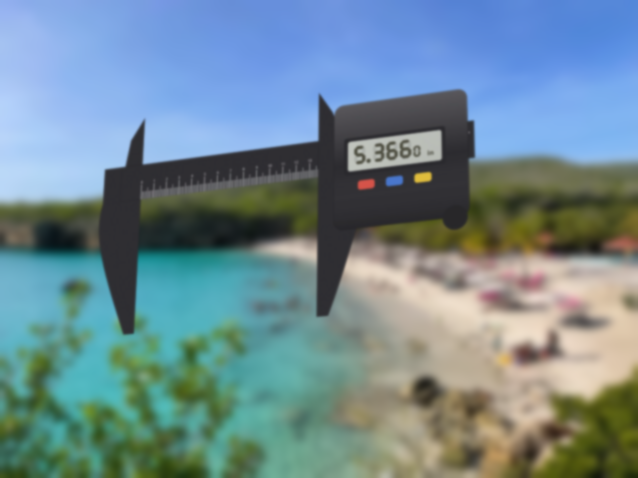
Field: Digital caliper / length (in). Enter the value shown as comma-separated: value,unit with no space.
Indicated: 5.3660,in
